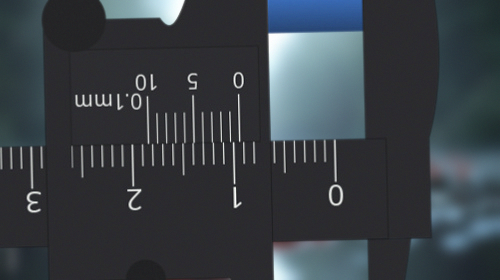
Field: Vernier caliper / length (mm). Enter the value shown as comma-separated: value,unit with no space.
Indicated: 9.4,mm
